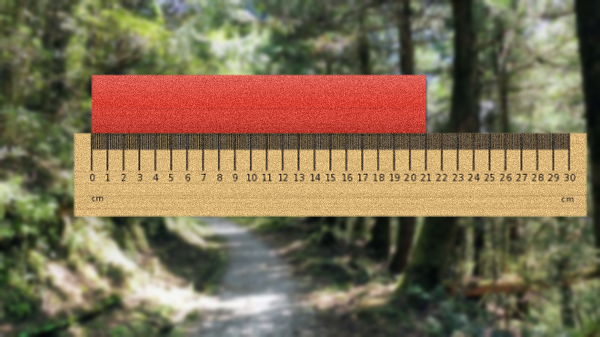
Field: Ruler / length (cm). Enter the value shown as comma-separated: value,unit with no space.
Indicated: 21,cm
